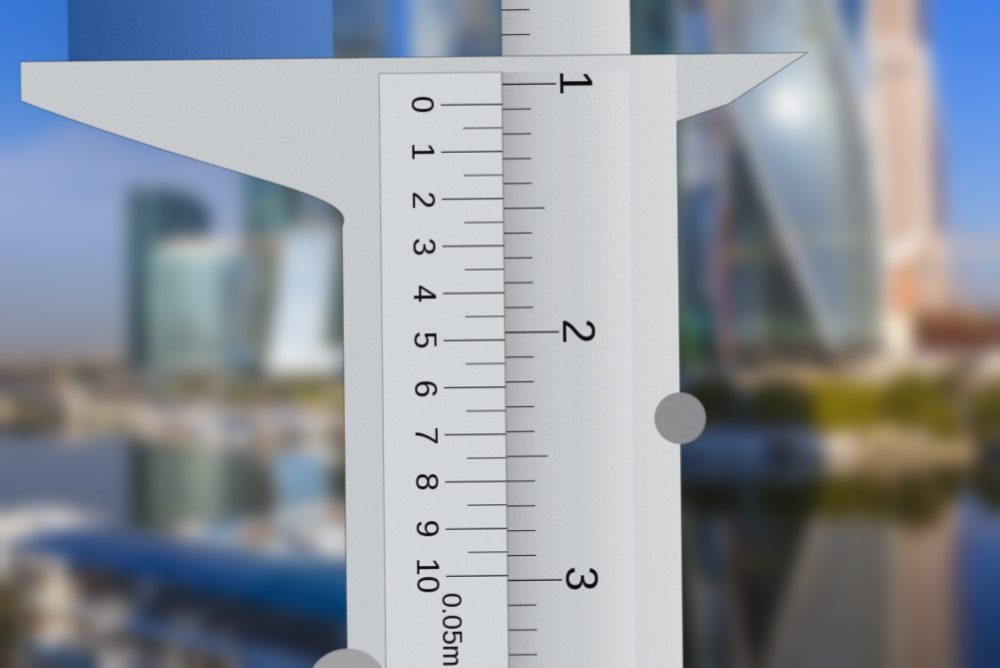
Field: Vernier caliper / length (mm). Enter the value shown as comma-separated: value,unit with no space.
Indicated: 10.8,mm
